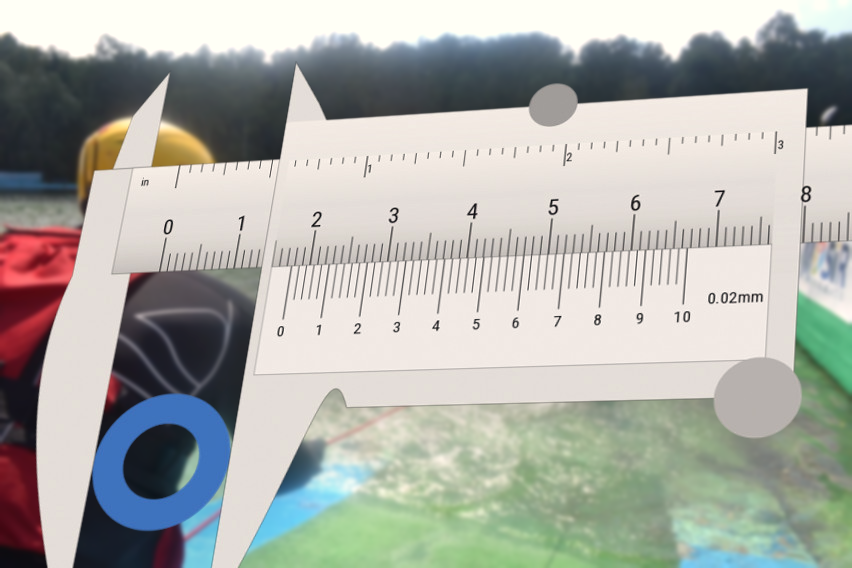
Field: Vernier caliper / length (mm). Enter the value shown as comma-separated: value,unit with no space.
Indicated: 17.6,mm
